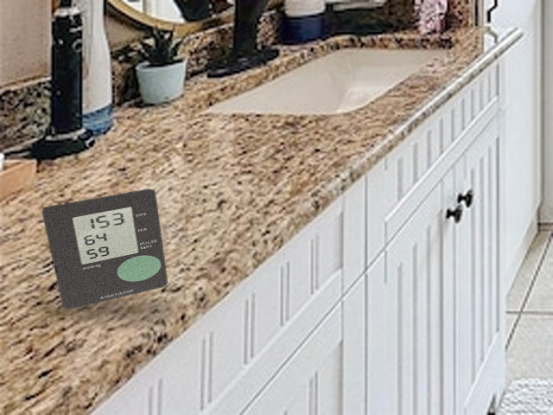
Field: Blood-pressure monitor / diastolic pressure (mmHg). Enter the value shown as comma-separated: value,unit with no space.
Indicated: 64,mmHg
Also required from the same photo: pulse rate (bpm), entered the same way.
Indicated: 59,bpm
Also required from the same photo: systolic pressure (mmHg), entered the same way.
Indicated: 153,mmHg
